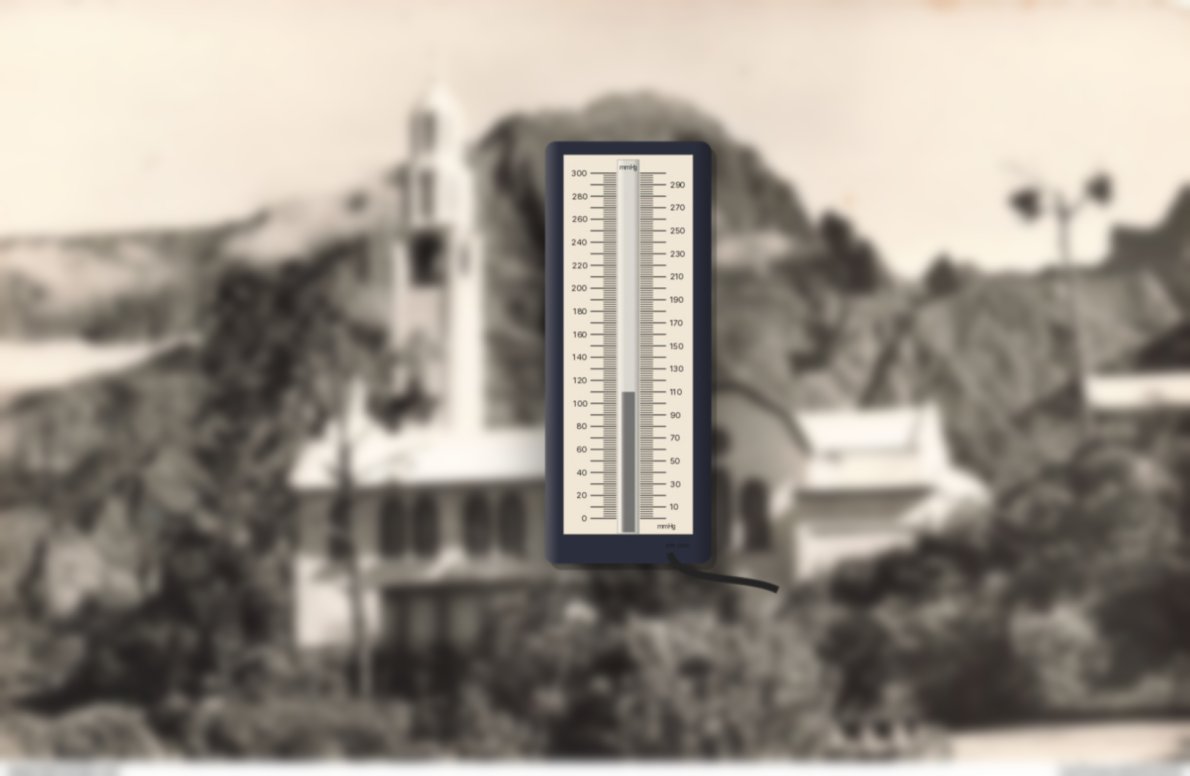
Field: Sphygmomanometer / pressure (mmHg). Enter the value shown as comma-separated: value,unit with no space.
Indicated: 110,mmHg
